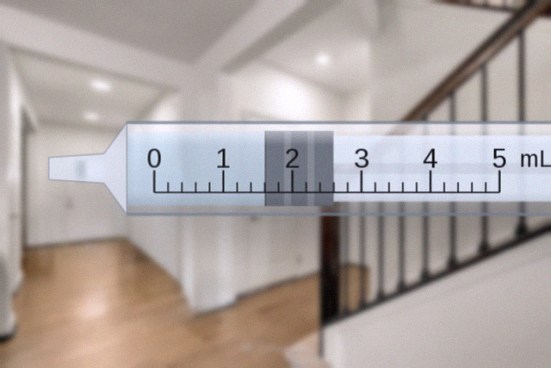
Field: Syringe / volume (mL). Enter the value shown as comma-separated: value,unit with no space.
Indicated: 1.6,mL
